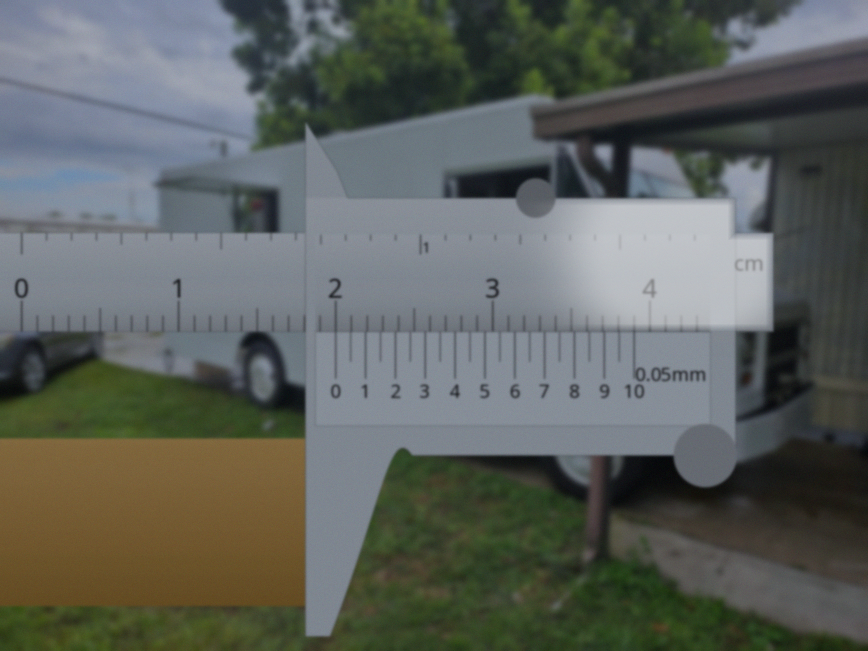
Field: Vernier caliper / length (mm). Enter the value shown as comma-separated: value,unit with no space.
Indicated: 20.0,mm
